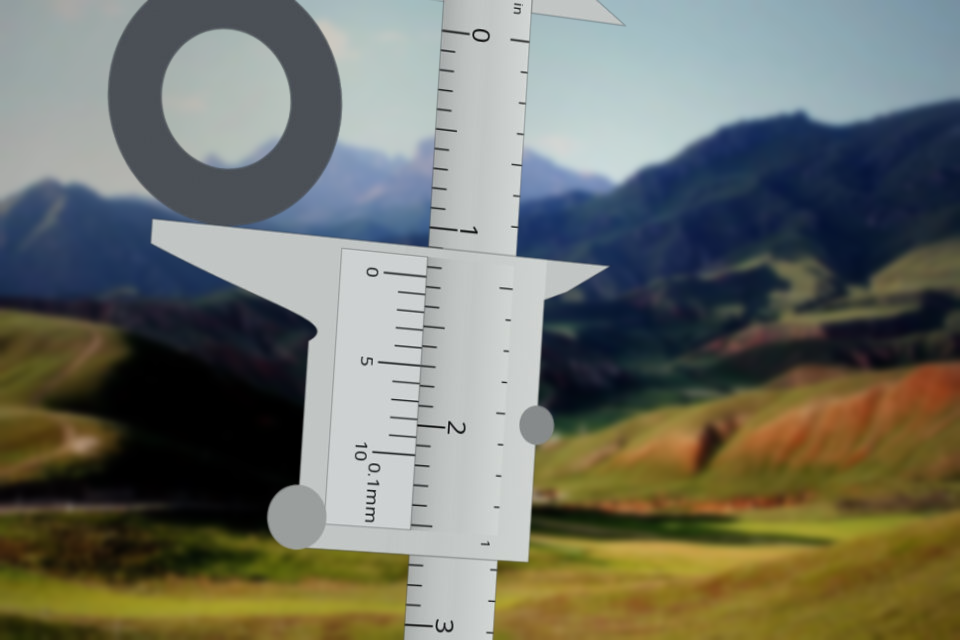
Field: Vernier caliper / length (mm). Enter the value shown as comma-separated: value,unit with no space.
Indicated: 12.5,mm
